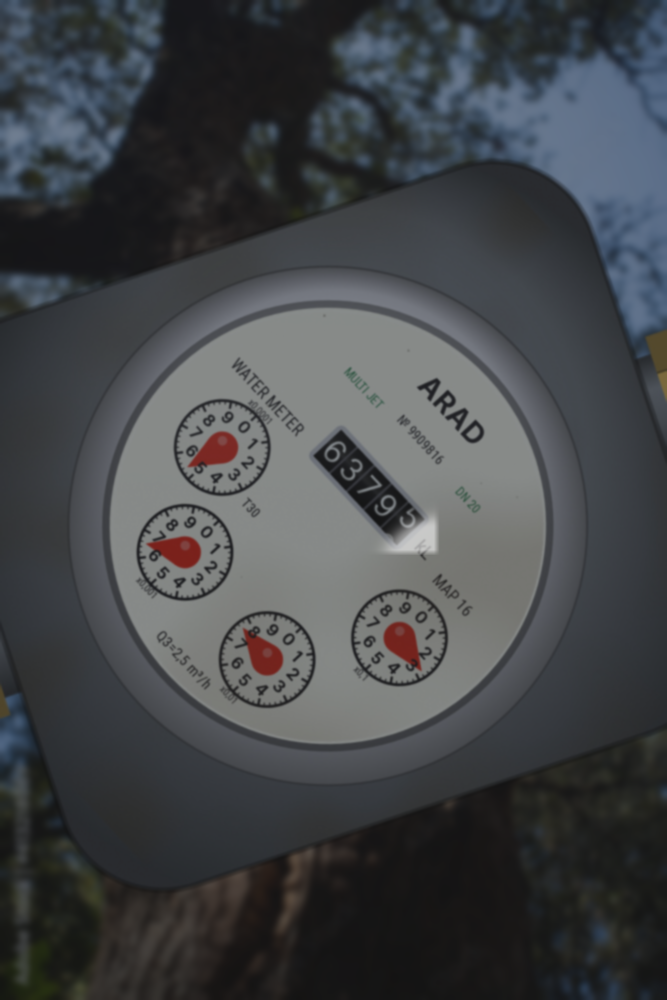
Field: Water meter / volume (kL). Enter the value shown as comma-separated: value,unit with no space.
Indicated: 63795.2765,kL
